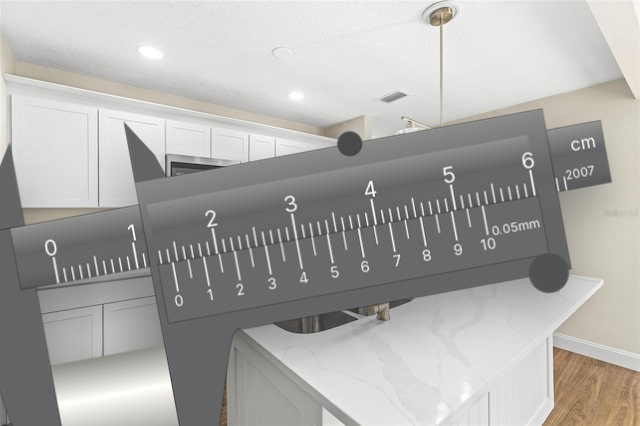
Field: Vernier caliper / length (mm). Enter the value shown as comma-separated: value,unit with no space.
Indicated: 14.4,mm
